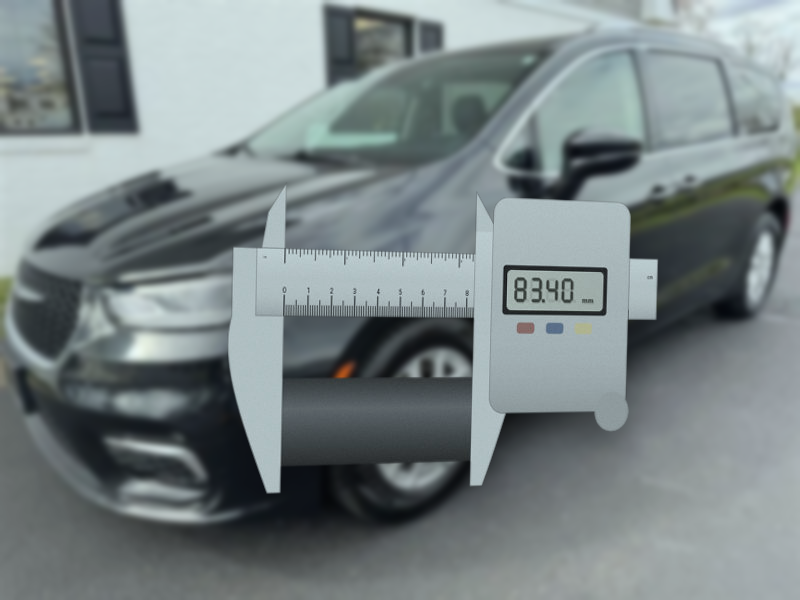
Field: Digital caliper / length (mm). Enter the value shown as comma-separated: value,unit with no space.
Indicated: 83.40,mm
